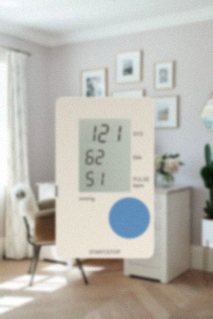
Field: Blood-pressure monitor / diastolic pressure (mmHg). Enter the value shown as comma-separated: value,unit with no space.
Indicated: 62,mmHg
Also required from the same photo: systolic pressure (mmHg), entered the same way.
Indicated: 121,mmHg
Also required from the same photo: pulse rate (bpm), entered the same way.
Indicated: 51,bpm
